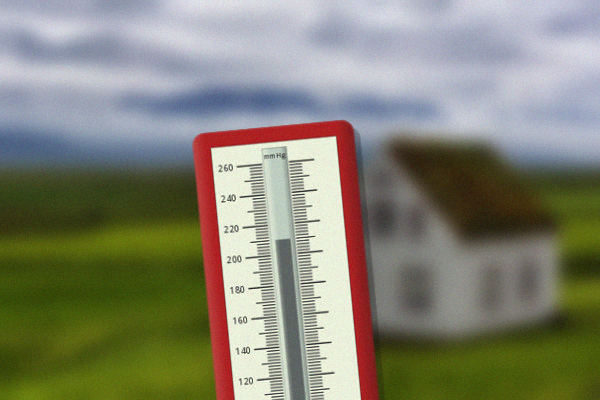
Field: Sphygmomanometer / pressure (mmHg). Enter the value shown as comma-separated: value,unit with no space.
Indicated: 210,mmHg
